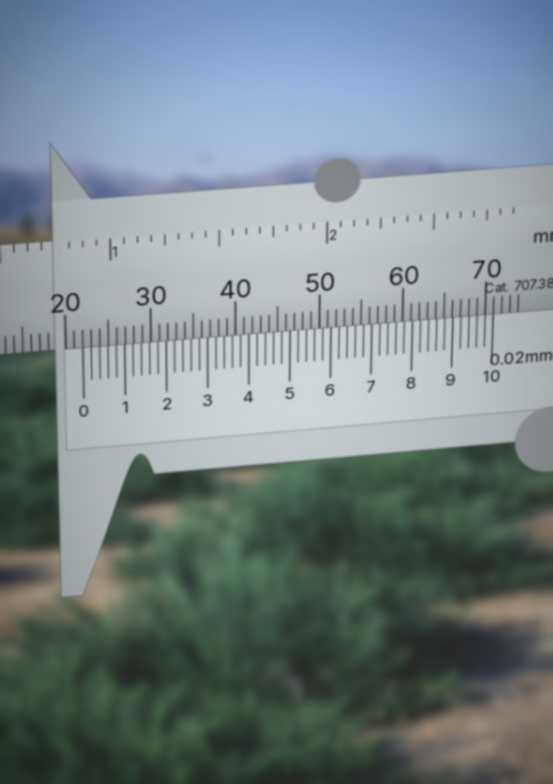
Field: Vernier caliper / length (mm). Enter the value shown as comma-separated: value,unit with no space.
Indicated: 22.0,mm
